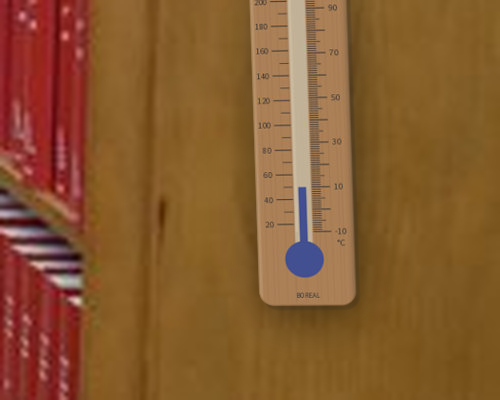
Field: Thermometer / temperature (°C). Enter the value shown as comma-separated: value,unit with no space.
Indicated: 10,°C
